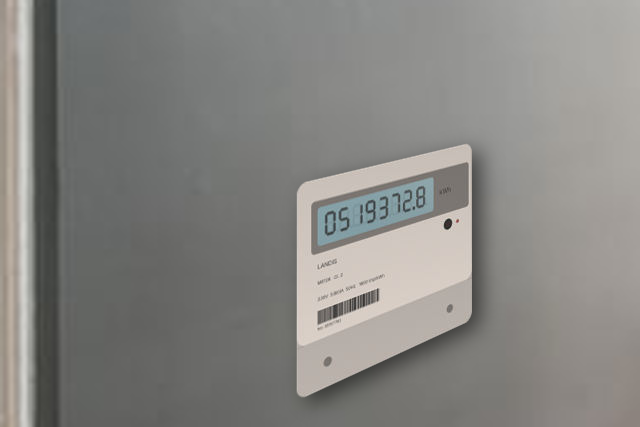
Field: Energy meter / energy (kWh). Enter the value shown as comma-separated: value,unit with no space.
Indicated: 519372.8,kWh
